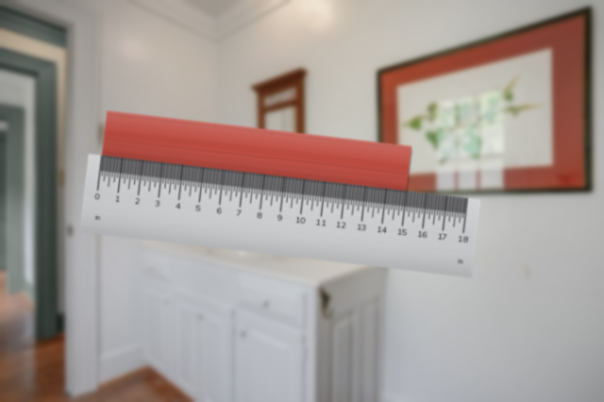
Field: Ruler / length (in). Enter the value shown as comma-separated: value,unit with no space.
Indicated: 15,in
